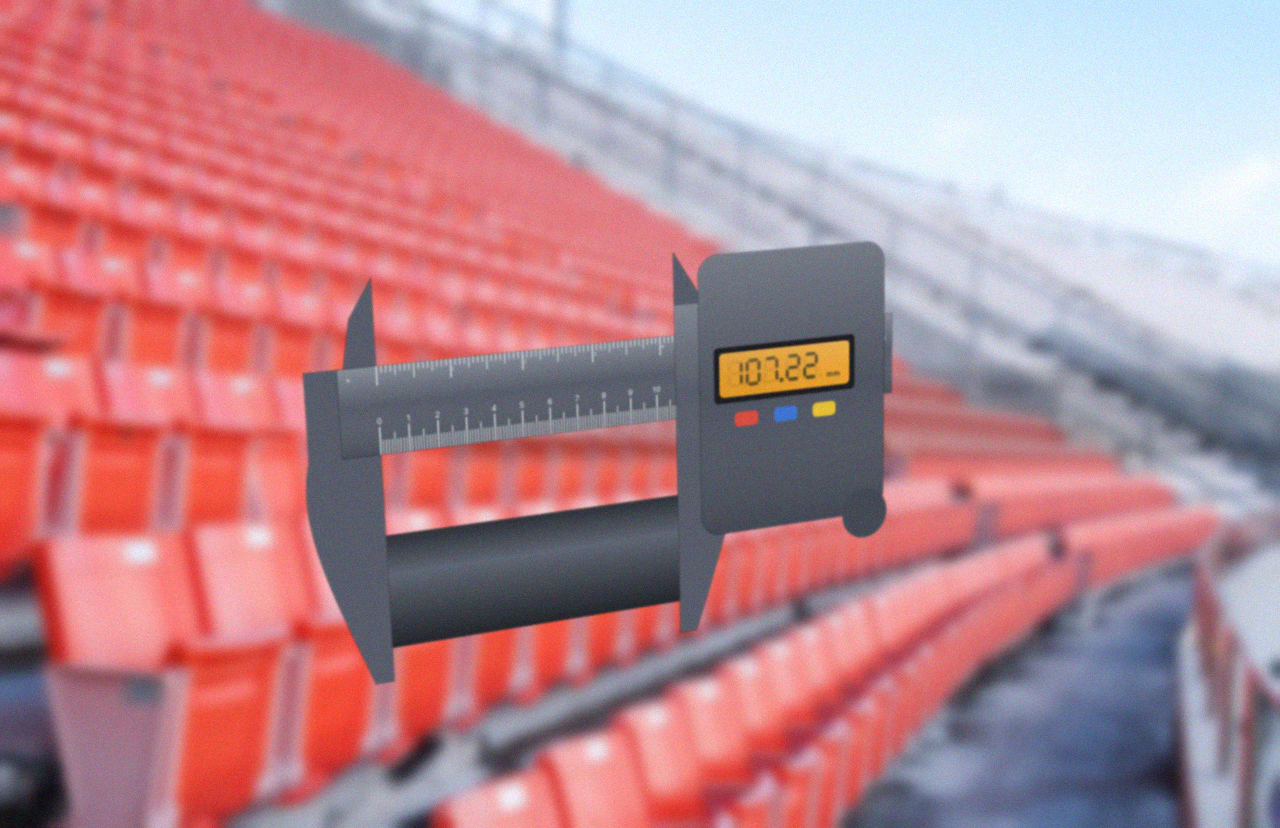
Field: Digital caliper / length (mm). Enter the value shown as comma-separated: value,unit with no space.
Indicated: 107.22,mm
